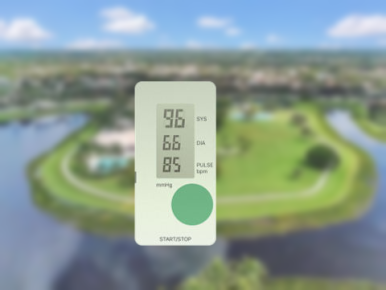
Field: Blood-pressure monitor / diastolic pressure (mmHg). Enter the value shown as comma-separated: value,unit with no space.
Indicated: 66,mmHg
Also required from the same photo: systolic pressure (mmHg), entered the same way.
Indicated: 96,mmHg
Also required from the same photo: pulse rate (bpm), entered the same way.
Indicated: 85,bpm
